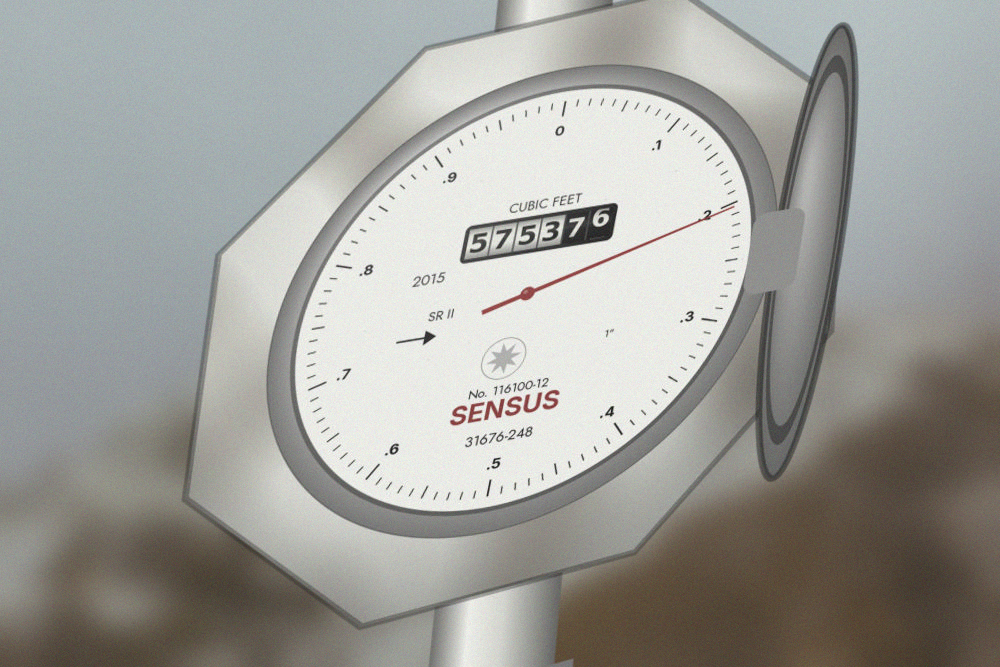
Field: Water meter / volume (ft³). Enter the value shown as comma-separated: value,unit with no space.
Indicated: 575376.20,ft³
